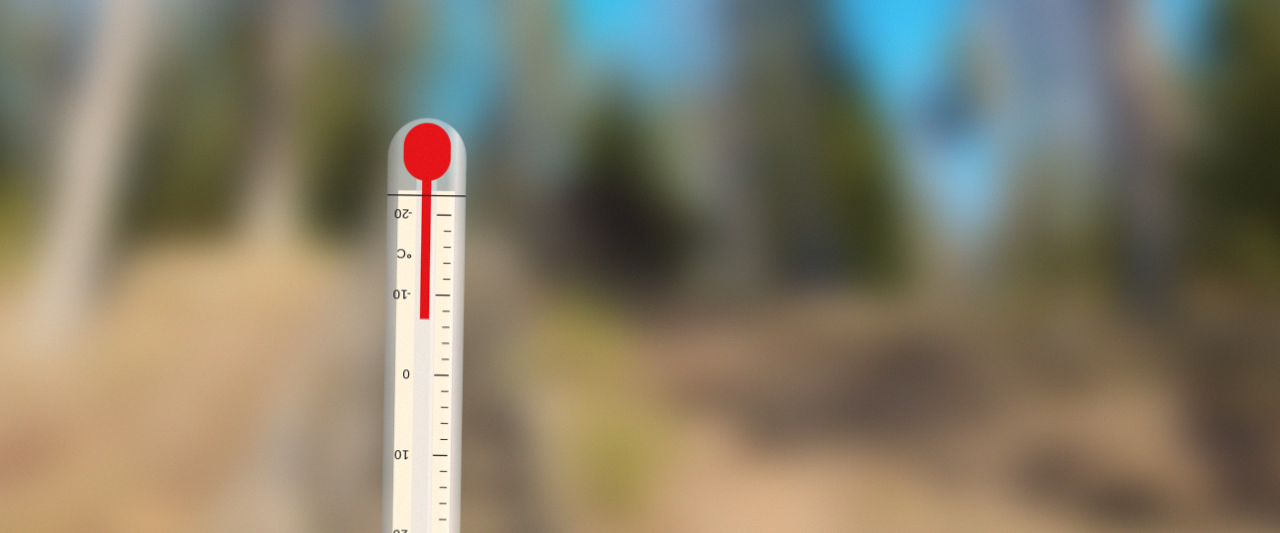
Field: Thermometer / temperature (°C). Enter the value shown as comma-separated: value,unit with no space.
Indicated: -7,°C
